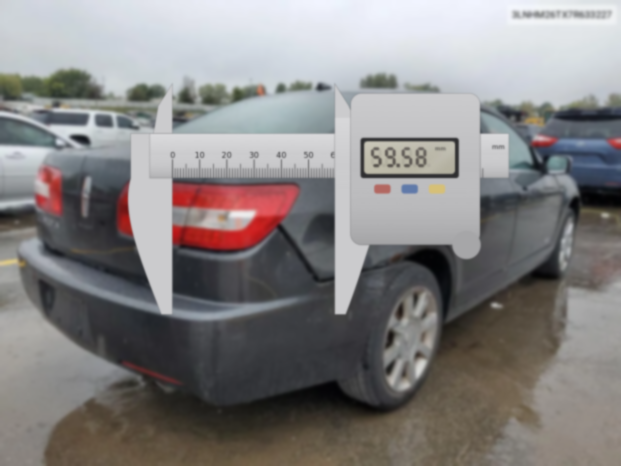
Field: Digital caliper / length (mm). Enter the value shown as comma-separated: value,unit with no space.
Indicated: 59.58,mm
